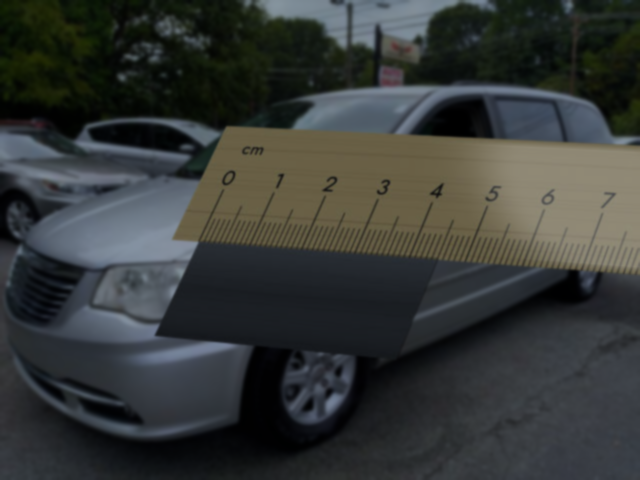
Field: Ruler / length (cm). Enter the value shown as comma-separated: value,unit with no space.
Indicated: 4.5,cm
